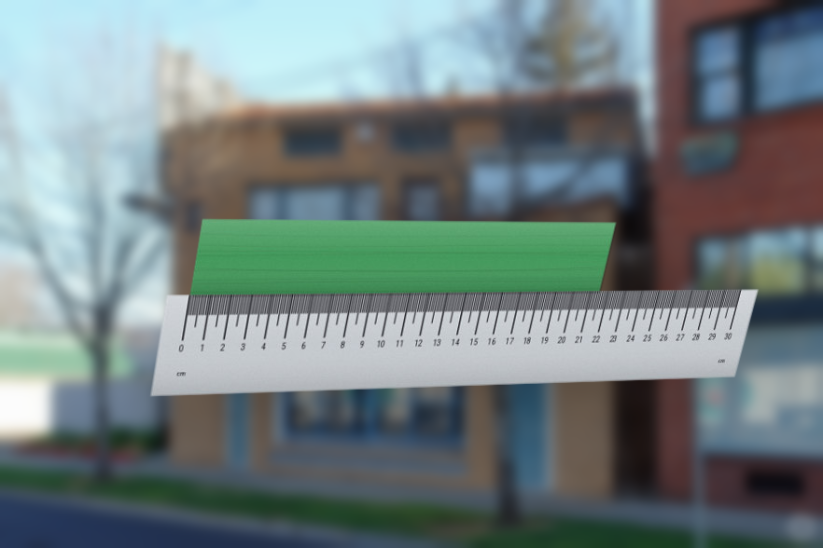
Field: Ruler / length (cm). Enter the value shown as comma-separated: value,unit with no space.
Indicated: 21.5,cm
